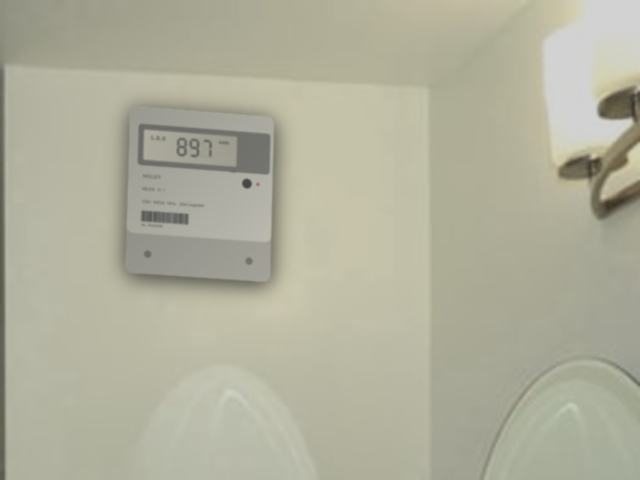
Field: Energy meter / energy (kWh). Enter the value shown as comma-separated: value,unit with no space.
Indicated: 897,kWh
